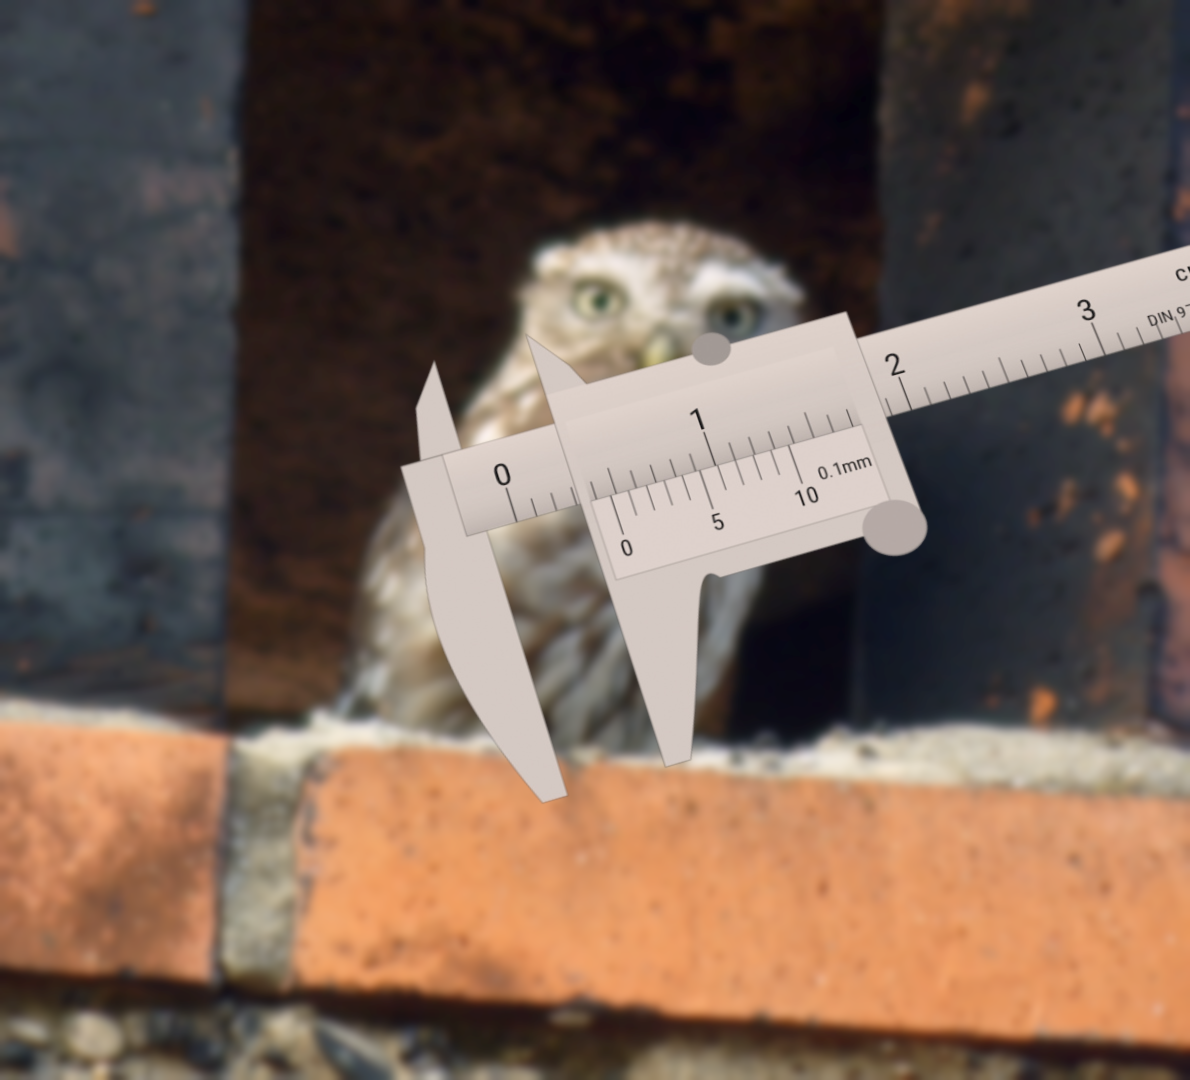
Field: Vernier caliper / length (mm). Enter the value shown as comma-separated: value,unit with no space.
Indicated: 4.7,mm
